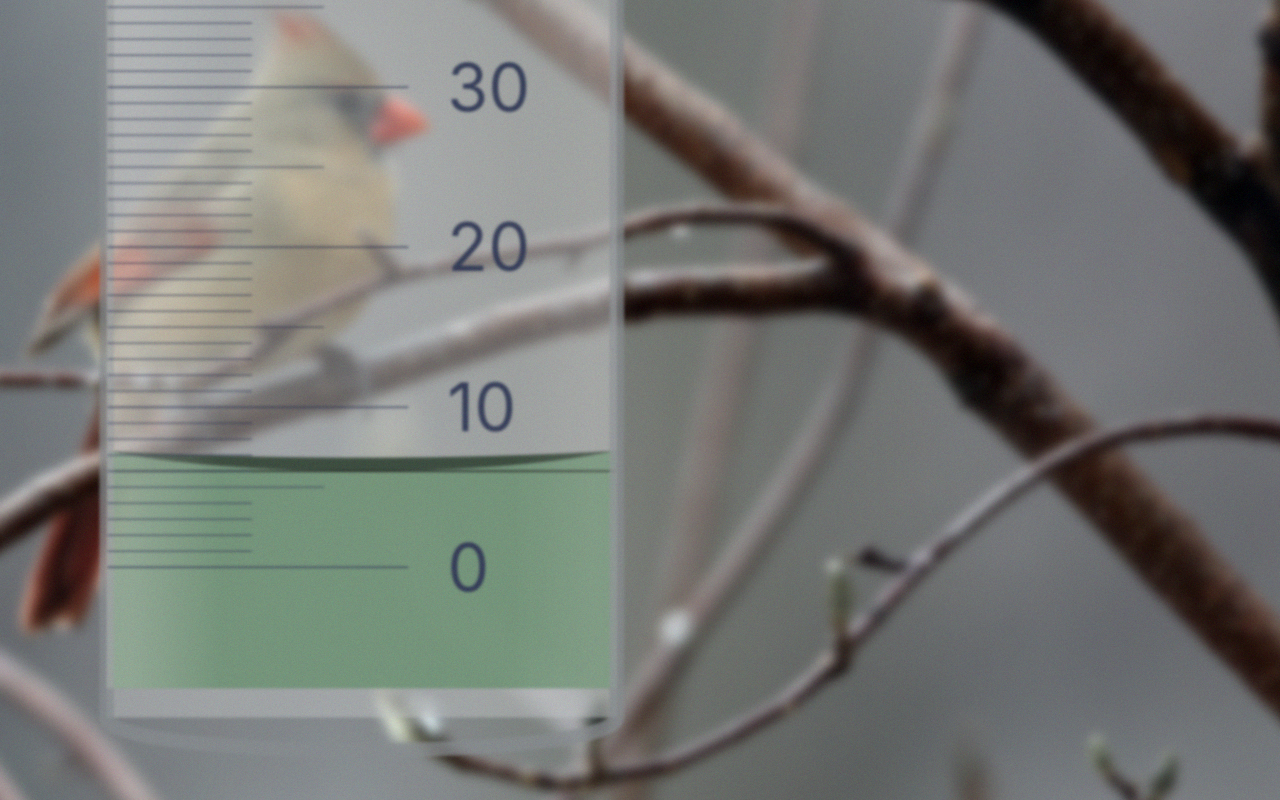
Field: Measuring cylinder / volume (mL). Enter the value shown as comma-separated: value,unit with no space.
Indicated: 6,mL
